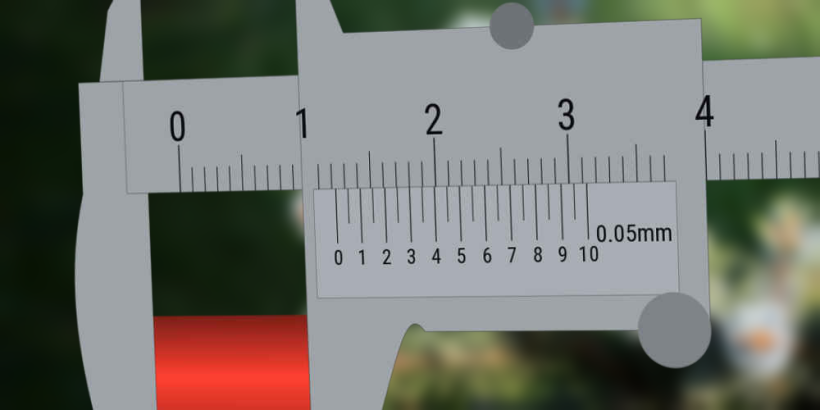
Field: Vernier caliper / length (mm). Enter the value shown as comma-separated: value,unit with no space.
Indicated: 12.3,mm
